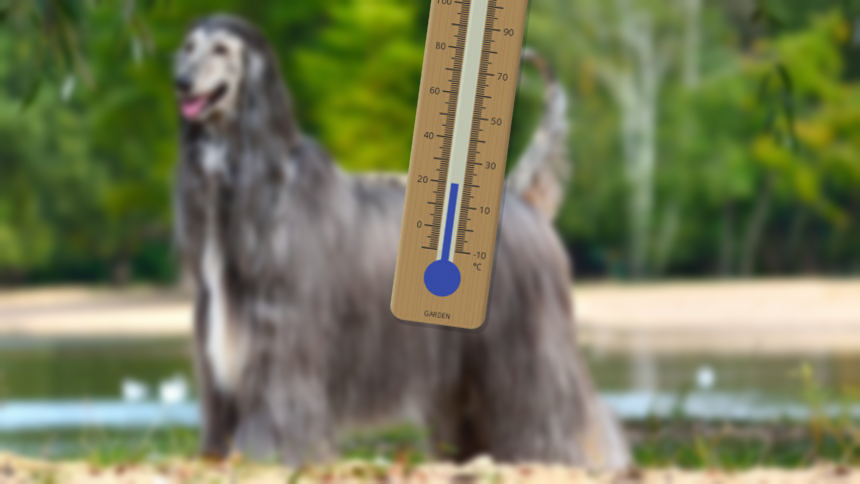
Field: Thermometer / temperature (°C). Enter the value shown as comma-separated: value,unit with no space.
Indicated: 20,°C
